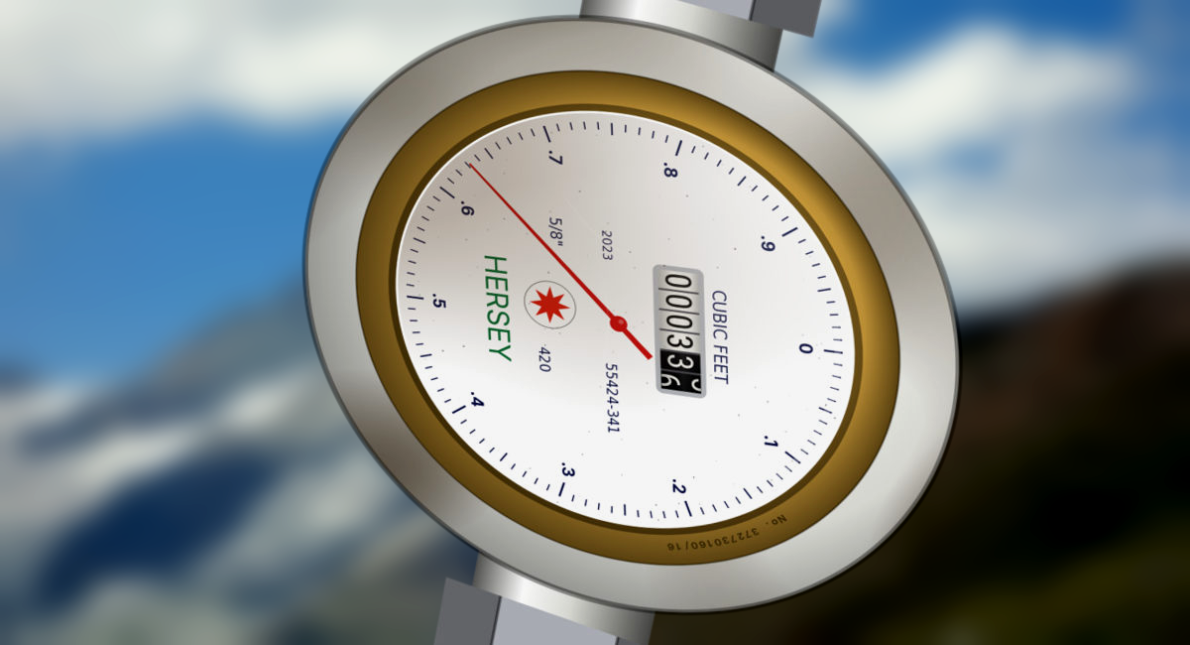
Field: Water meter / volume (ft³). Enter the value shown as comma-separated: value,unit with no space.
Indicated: 335.63,ft³
